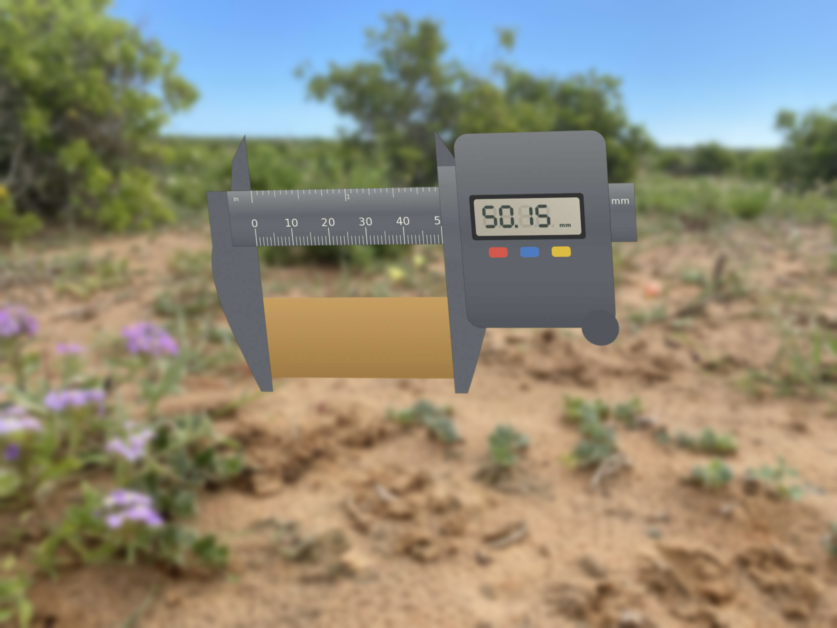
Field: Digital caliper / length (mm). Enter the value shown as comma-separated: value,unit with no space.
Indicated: 50.15,mm
